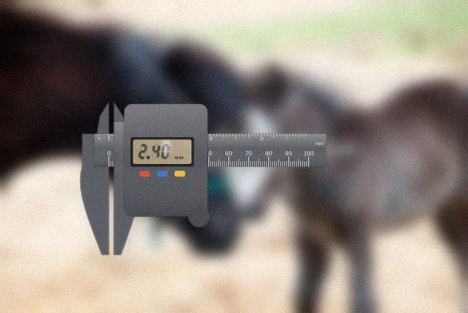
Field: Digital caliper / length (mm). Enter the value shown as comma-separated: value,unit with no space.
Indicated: 2.40,mm
